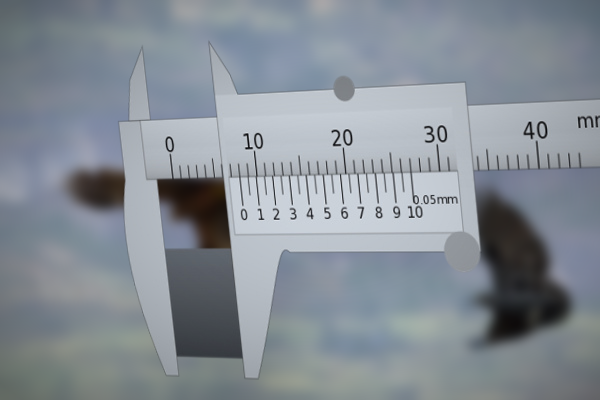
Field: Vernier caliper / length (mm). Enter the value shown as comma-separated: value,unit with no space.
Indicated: 8.0,mm
